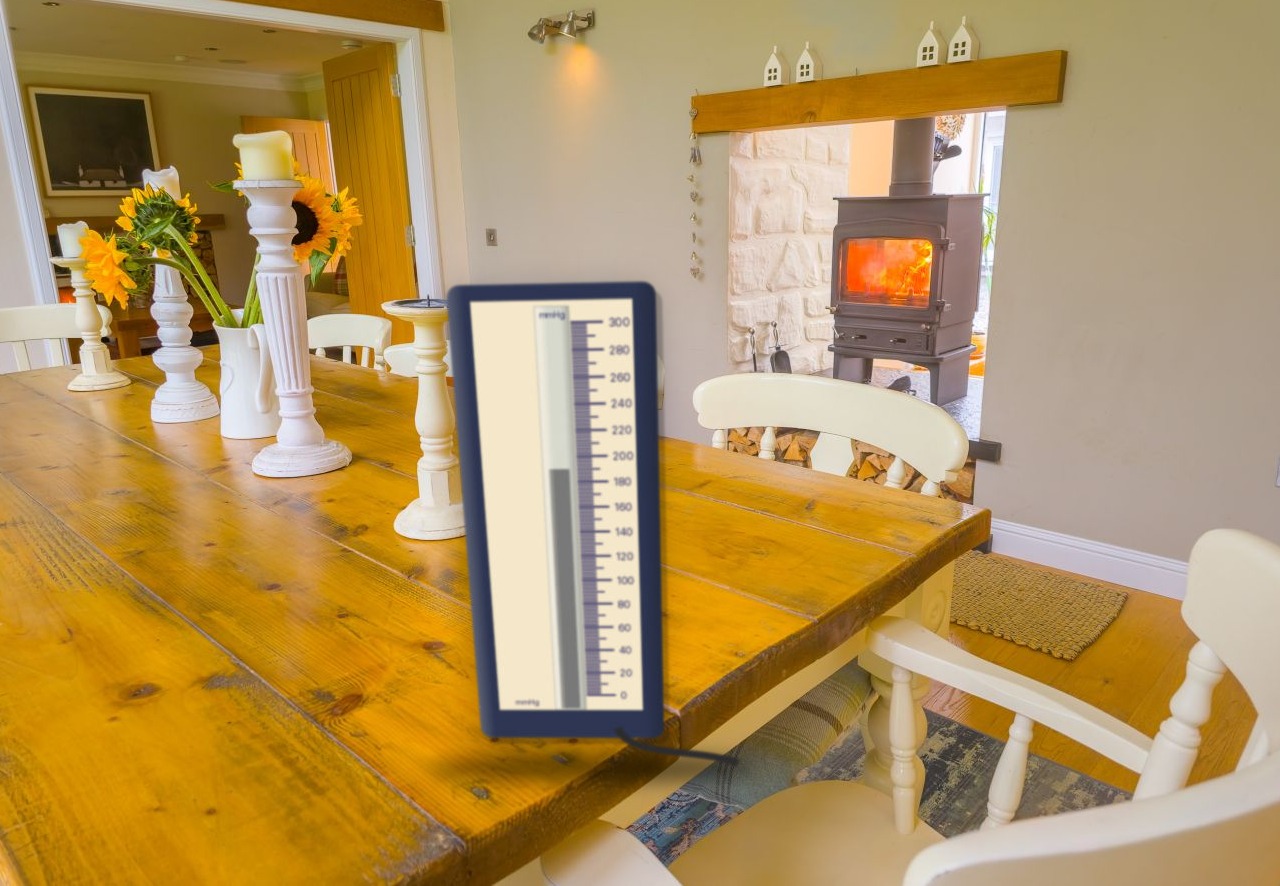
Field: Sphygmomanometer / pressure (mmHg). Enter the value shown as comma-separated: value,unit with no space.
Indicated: 190,mmHg
